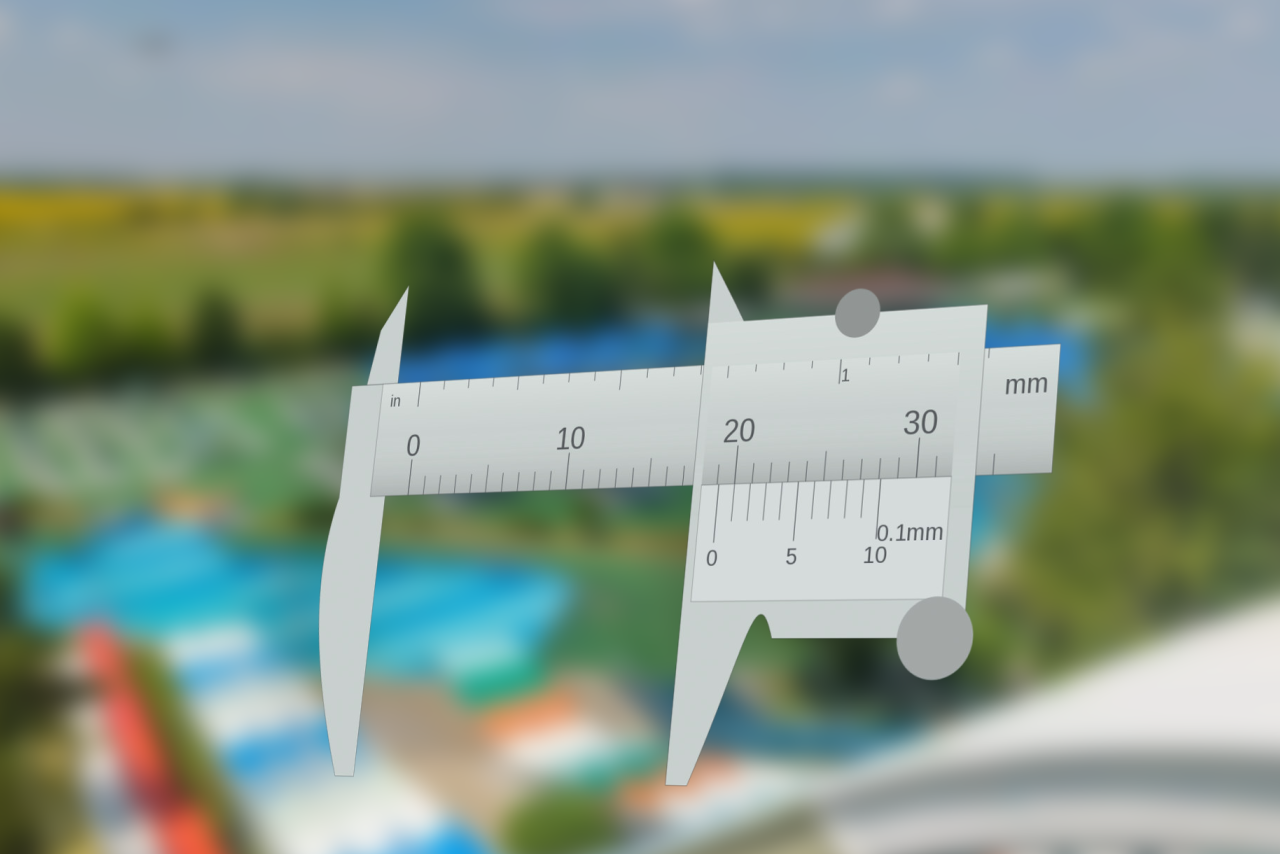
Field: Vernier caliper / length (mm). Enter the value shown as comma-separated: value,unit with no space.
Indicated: 19.1,mm
